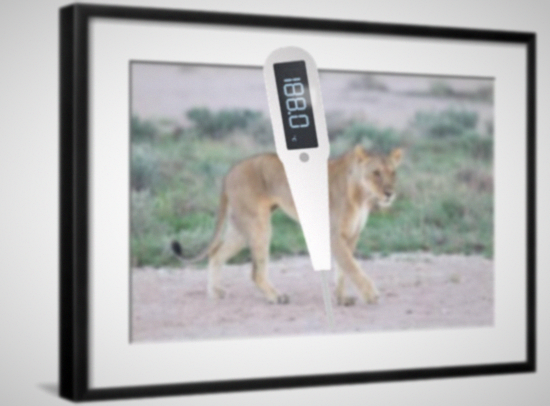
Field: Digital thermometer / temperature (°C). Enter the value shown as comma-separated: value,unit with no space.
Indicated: 188.0,°C
